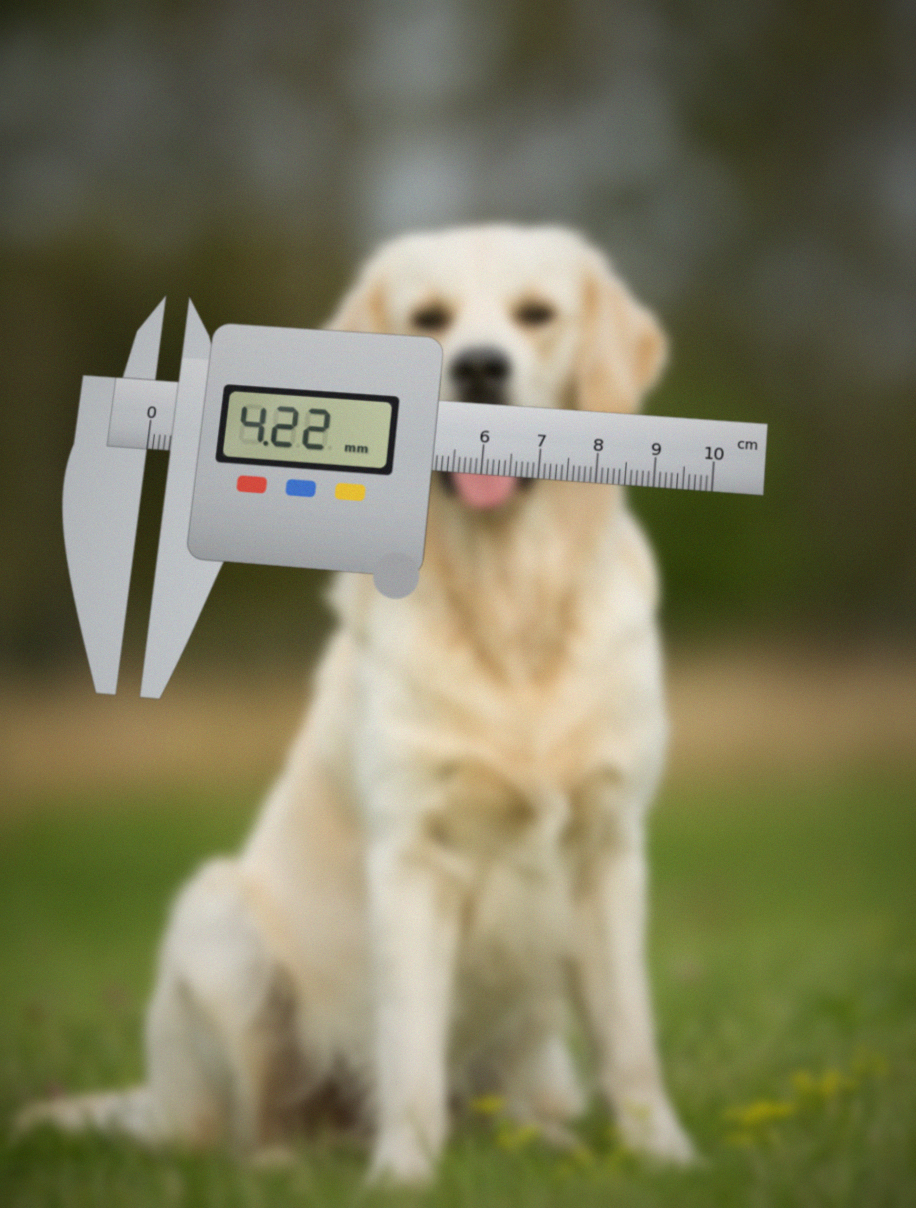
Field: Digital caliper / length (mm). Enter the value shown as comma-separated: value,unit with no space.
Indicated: 4.22,mm
